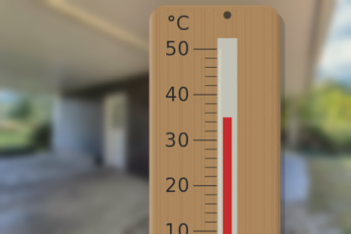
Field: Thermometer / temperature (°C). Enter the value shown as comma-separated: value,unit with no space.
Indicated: 35,°C
